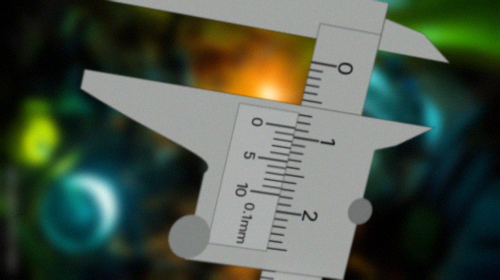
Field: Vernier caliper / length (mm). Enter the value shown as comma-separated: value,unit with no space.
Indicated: 8.8,mm
